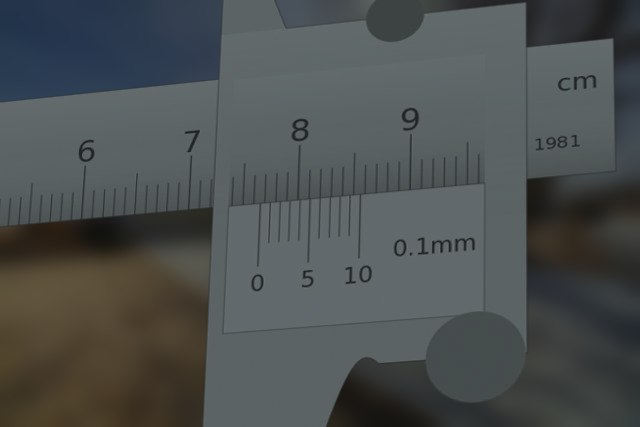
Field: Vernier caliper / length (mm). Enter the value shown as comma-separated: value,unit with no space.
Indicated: 76.6,mm
